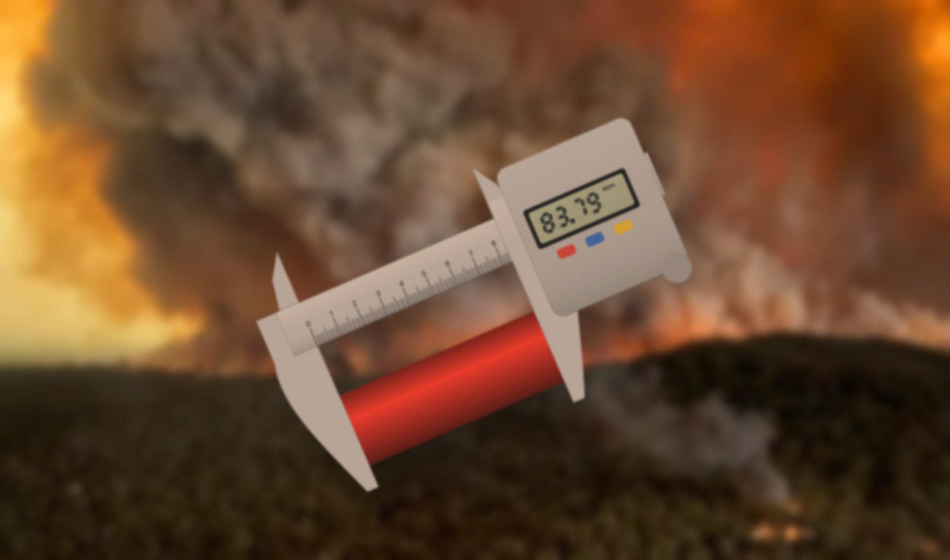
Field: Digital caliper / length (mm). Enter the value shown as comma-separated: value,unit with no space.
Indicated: 83.79,mm
